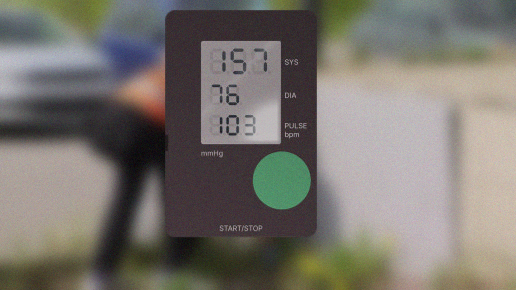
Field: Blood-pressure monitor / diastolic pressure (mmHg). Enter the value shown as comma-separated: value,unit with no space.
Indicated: 76,mmHg
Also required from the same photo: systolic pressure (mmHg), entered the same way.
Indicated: 157,mmHg
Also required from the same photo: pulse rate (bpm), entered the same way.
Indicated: 103,bpm
